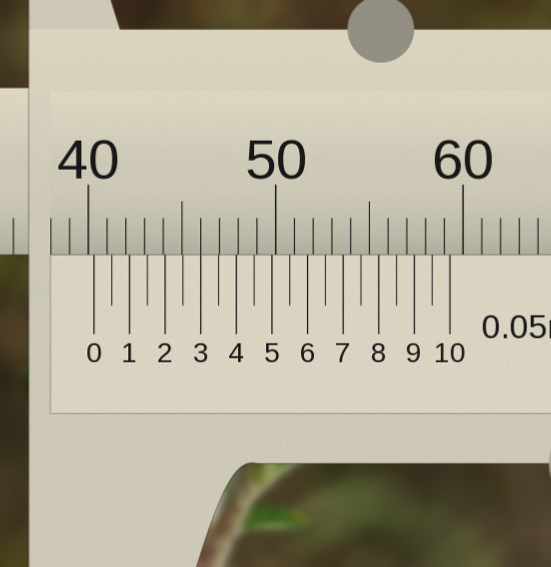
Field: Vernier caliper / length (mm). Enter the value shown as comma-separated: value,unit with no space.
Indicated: 40.3,mm
